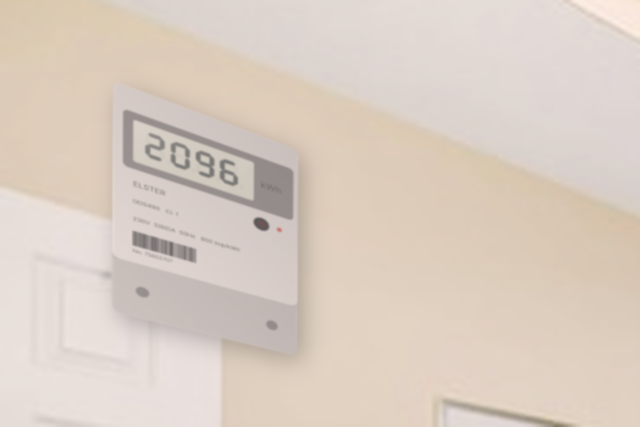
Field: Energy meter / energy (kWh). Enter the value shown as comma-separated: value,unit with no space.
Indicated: 2096,kWh
